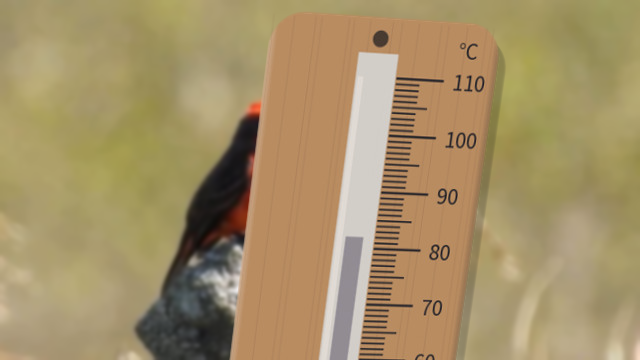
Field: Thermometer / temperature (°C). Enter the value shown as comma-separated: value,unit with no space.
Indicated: 82,°C
